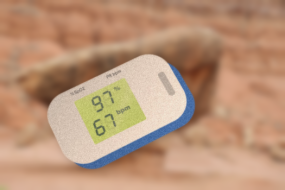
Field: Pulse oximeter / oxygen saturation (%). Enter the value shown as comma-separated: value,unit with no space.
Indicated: 97,%
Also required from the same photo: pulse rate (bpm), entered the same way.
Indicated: 67,bpm
